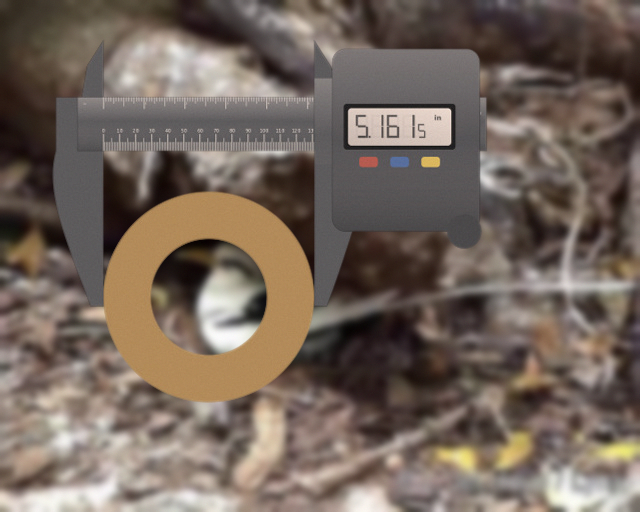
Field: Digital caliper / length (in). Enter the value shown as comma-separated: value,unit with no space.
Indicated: 5.1615,in
